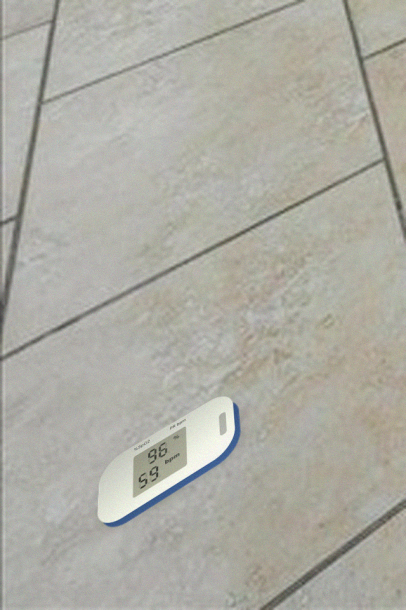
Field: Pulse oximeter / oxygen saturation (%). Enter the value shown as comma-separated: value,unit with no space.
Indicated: 96,%
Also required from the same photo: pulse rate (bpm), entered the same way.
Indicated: 59,bpm
